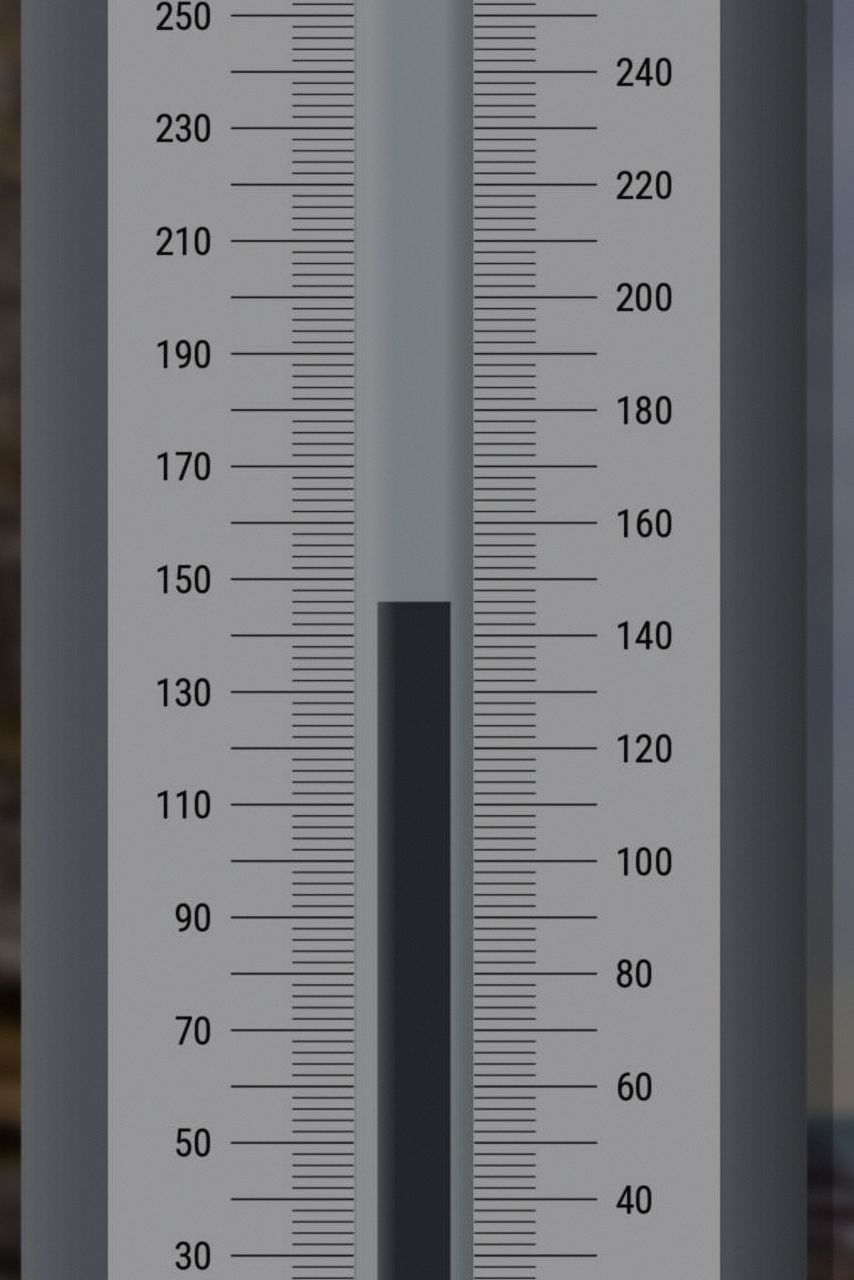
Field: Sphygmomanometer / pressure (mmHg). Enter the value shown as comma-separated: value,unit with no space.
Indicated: 146,mmHg
